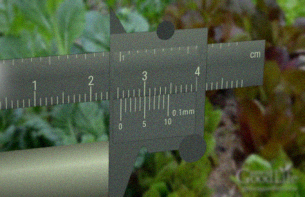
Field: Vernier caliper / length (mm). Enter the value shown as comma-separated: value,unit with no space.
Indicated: 25.6,mm
